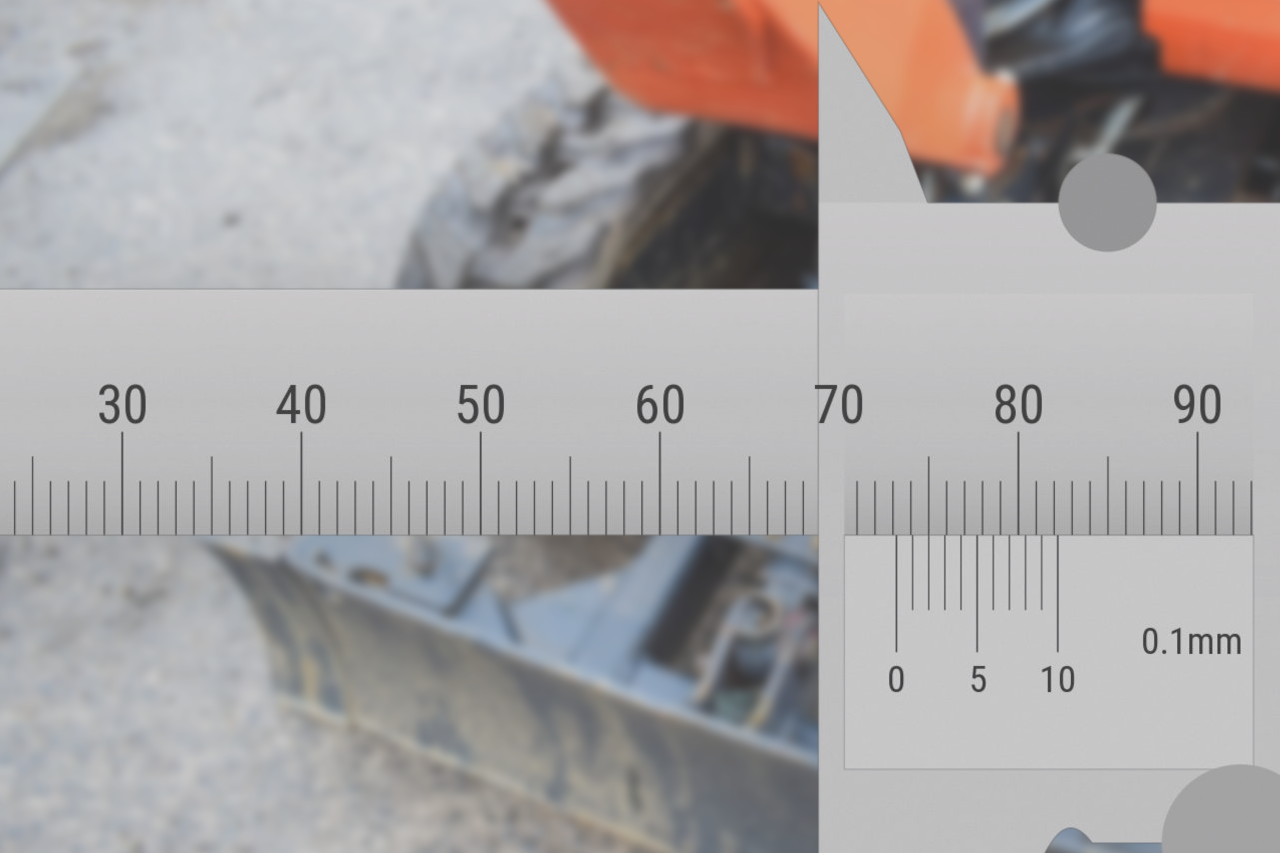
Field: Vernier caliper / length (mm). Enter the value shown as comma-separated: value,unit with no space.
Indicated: 73.2,mm
